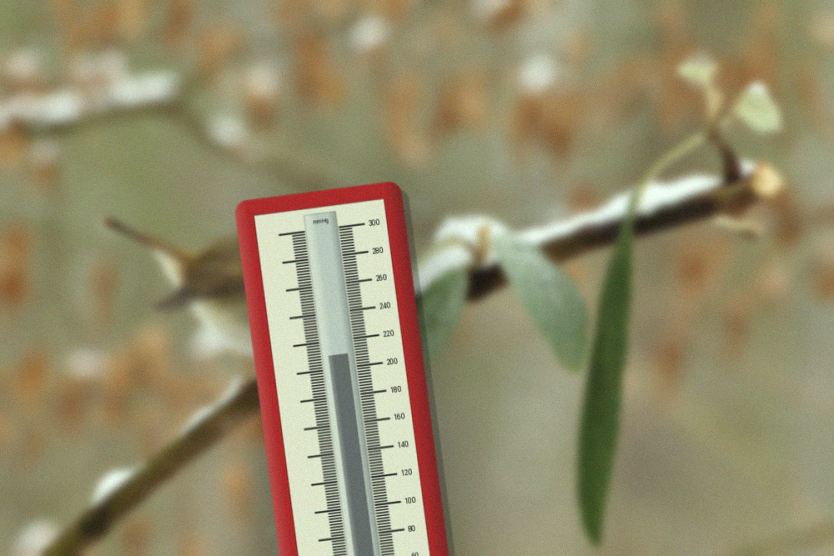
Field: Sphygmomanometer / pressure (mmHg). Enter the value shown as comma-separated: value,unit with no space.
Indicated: 210,mmHg
